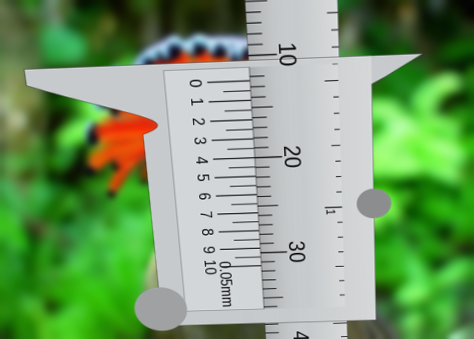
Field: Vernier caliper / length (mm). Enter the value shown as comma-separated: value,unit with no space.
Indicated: 12.4,mm
